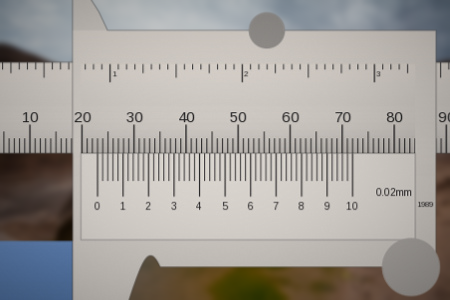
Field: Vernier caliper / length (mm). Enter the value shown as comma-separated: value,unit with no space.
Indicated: 23.0,mm
